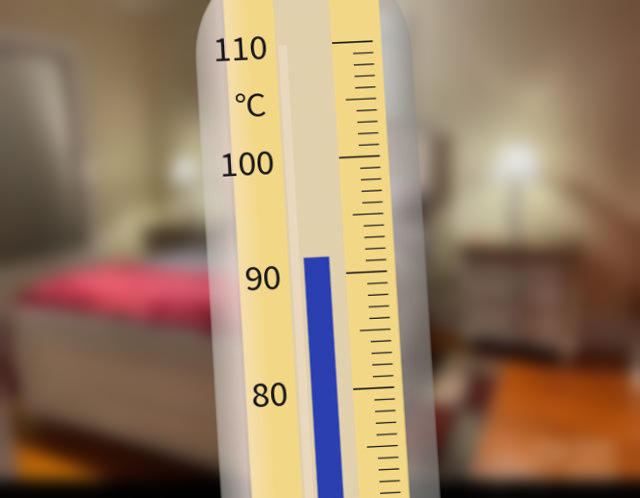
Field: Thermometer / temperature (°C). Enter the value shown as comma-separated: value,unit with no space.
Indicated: 91.5,°C
